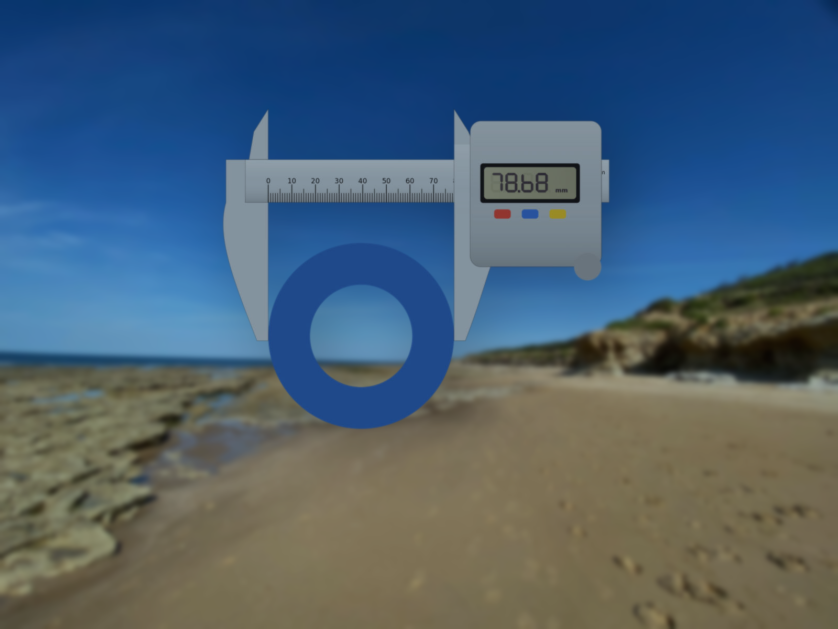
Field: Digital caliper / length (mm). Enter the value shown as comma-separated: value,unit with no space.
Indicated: 78.68,mm
